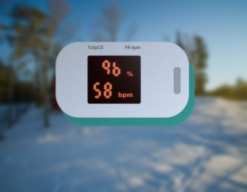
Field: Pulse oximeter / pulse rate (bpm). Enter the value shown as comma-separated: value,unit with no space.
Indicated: 58,bpm
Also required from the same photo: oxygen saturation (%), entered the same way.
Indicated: 96,%
